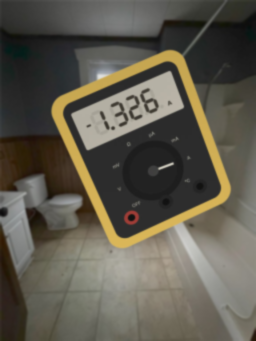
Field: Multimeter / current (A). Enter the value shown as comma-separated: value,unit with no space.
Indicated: -1.326,A
